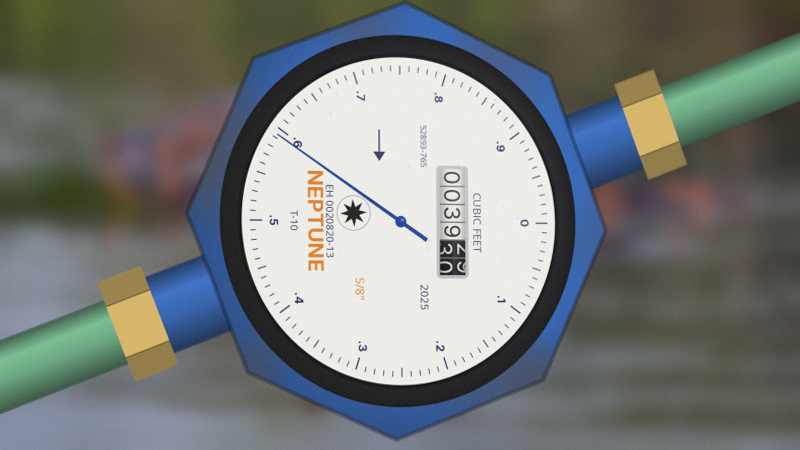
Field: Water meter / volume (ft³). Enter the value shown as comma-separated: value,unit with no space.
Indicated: 3929.59,ft³
